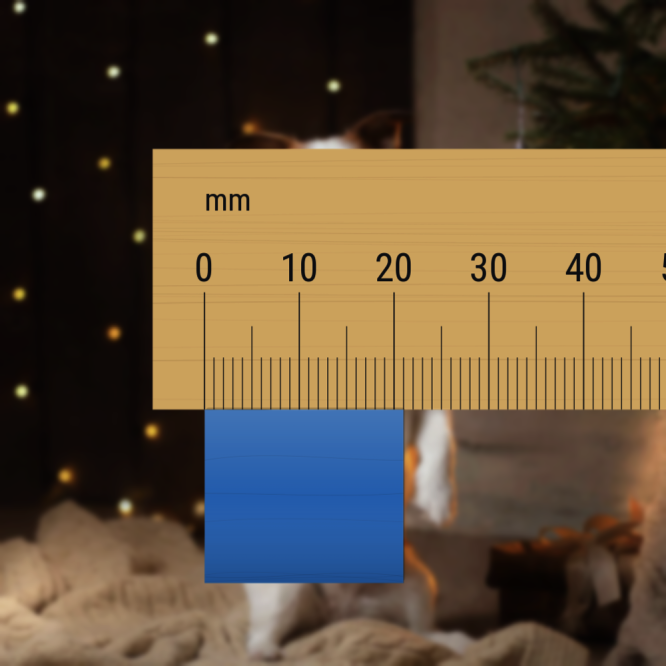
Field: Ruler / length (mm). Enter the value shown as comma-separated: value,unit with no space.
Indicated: 21,mm
